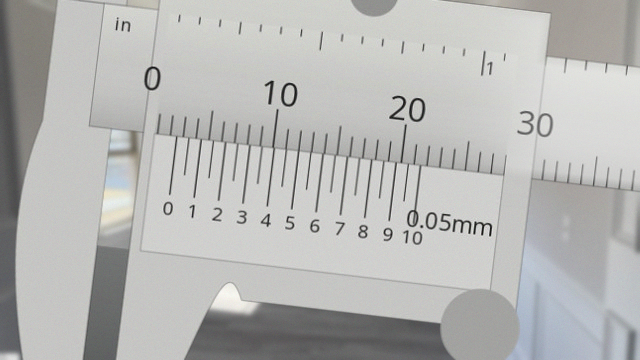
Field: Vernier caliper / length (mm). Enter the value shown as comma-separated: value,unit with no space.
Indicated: 2.5,mm
